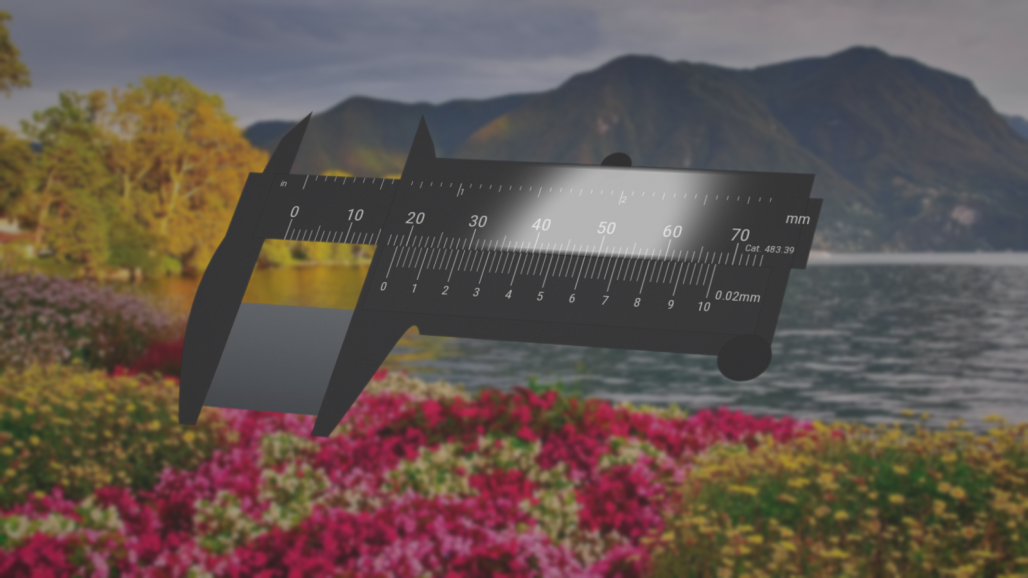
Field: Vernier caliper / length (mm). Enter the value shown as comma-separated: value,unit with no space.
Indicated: 18.6,mm
